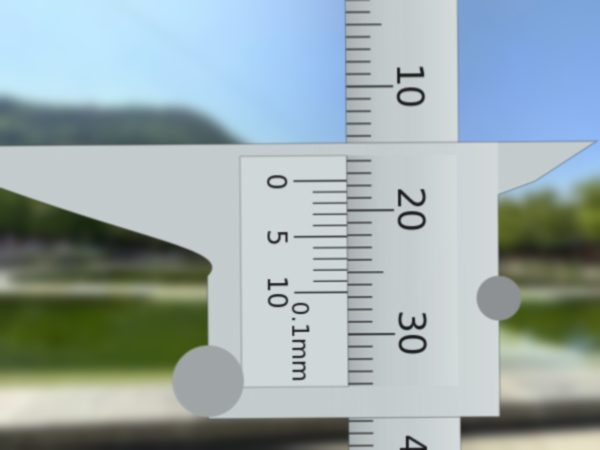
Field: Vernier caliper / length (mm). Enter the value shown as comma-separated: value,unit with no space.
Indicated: 17.6,mm
